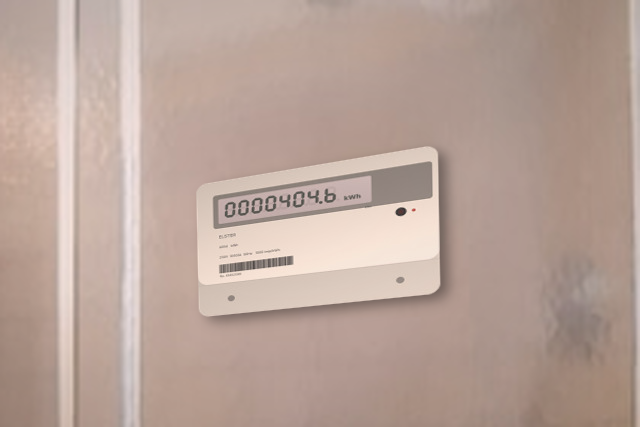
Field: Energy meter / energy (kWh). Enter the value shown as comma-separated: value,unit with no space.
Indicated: 404.6,kWh
